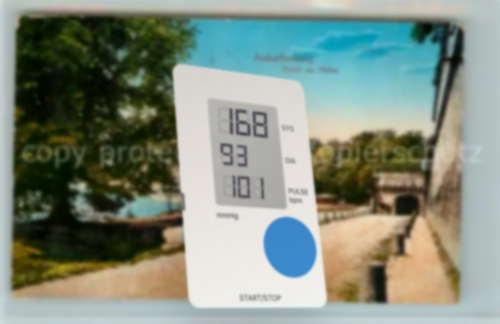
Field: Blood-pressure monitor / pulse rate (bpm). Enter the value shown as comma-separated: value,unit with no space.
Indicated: 101,bpm
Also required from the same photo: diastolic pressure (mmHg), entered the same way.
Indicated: 93,mmHg
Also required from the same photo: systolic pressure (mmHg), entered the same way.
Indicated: 168,mmHg
